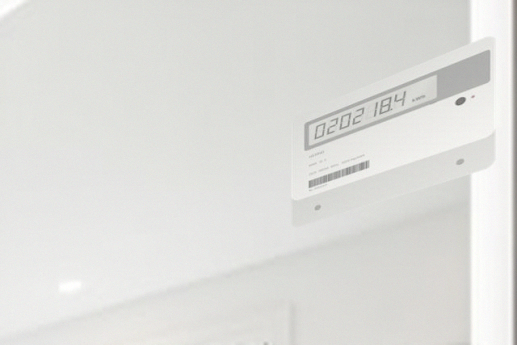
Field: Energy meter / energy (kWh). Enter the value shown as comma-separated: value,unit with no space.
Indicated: 20218.4,kWh
